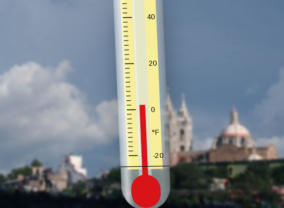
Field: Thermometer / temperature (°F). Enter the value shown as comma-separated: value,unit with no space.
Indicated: 2,°F
